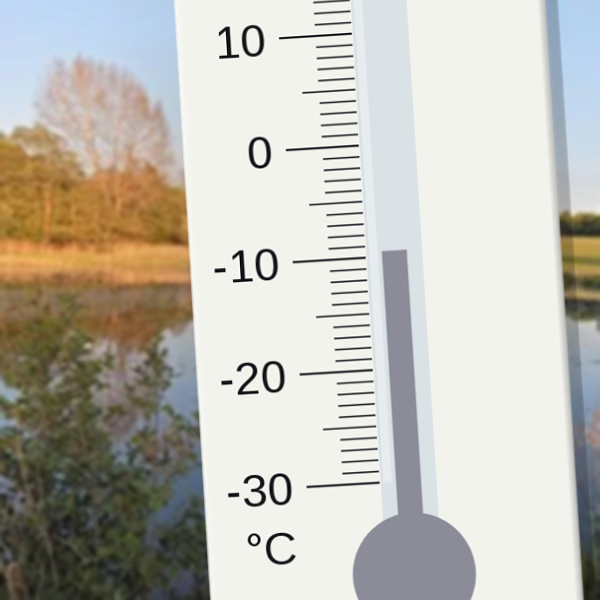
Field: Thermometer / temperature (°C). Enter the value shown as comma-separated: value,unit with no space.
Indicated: -9.5,°C
